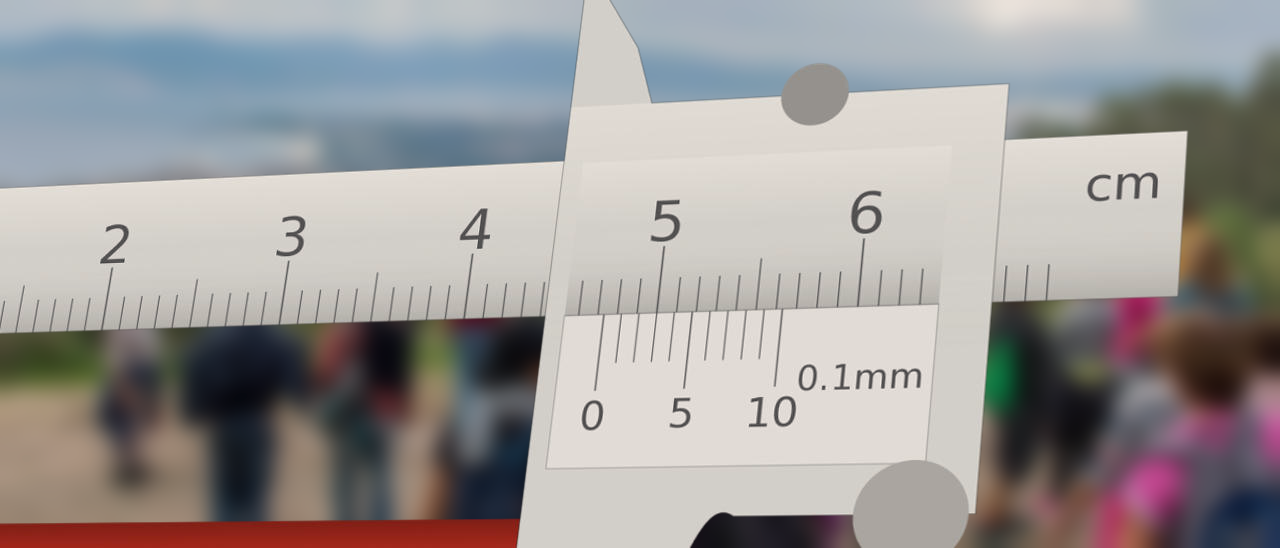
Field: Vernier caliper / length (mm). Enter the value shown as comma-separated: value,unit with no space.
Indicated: 47.3,mm
